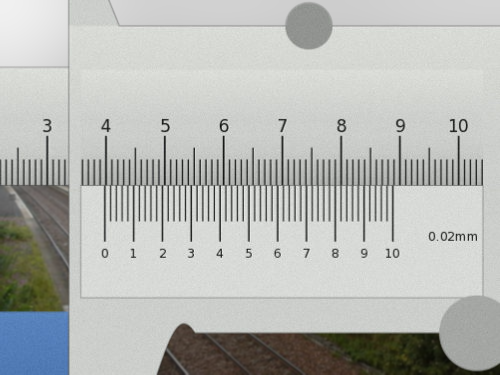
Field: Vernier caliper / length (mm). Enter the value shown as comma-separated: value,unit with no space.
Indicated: 39.8,mm
